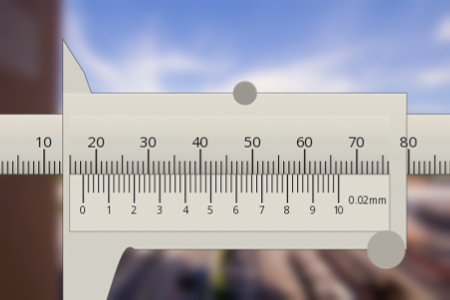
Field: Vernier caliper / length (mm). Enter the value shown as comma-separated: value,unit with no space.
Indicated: 17.5,mm
